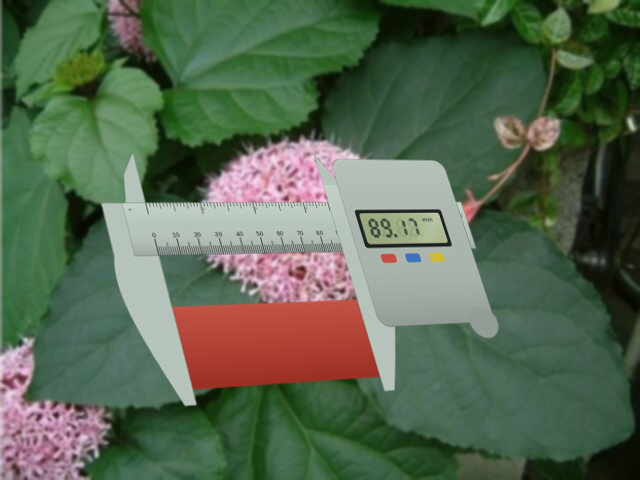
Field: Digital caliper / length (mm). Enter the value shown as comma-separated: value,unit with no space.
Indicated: 89.17,mm
